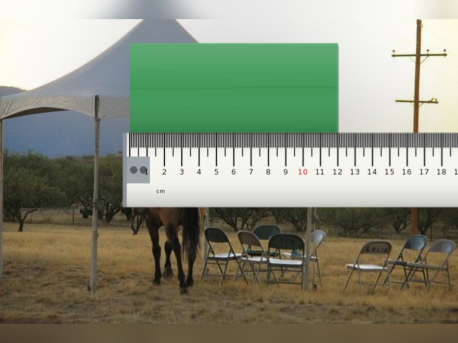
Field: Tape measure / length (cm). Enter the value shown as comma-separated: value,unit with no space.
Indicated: 12,cm
